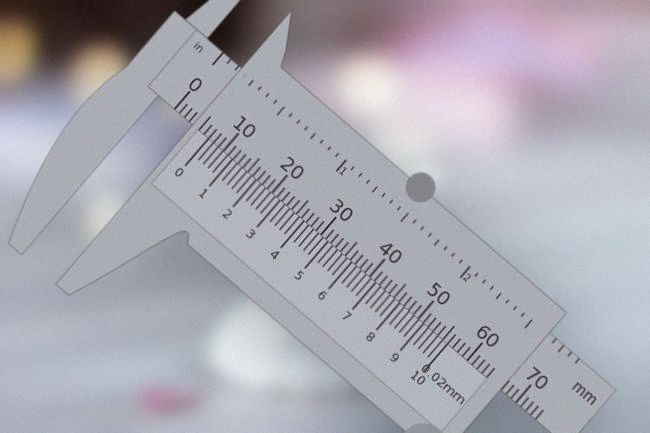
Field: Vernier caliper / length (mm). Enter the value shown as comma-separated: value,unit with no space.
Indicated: 7.0,mm
